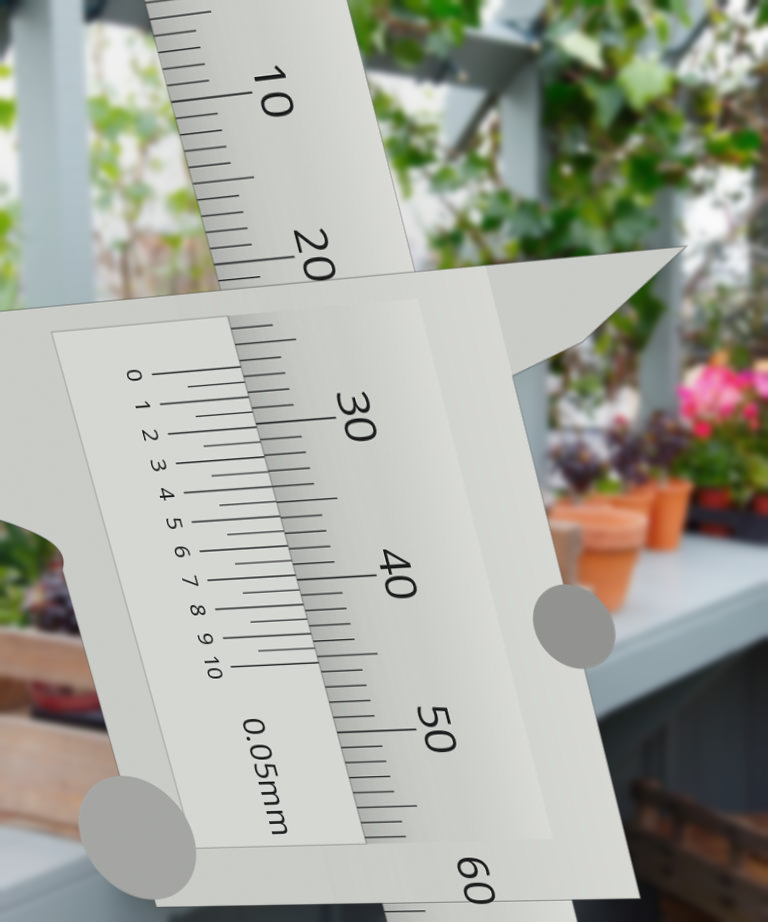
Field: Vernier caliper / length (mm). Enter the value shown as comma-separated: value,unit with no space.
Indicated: 26.4,mm
